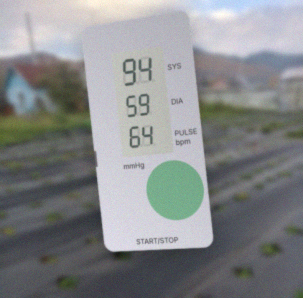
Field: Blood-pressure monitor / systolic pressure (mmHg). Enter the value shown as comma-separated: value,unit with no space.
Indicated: 94,mmHg
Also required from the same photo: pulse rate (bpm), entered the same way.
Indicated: 64,bpm
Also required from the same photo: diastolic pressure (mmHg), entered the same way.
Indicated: 59,mmHg
